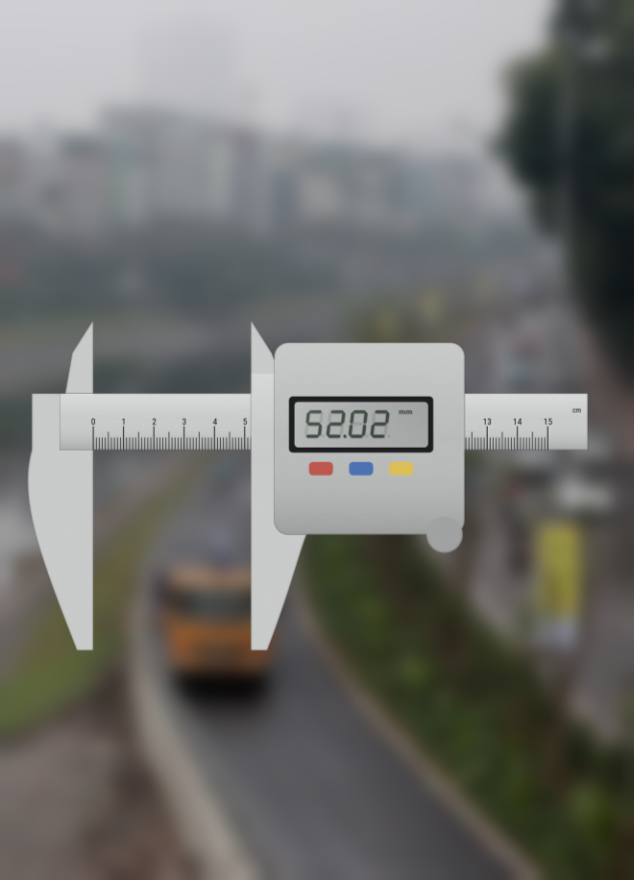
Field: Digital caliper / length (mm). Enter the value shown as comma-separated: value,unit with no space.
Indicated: 52.02,mm
